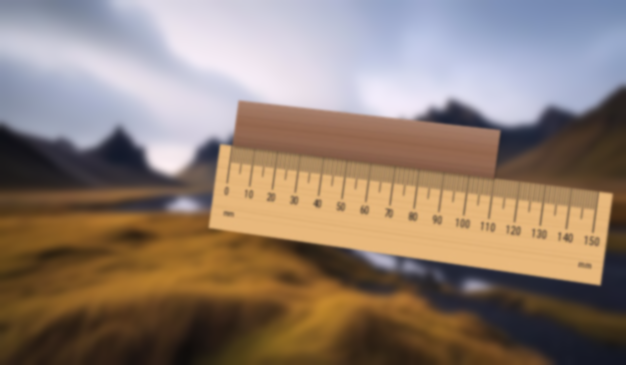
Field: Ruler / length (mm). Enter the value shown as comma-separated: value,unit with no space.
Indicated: 110,mm
